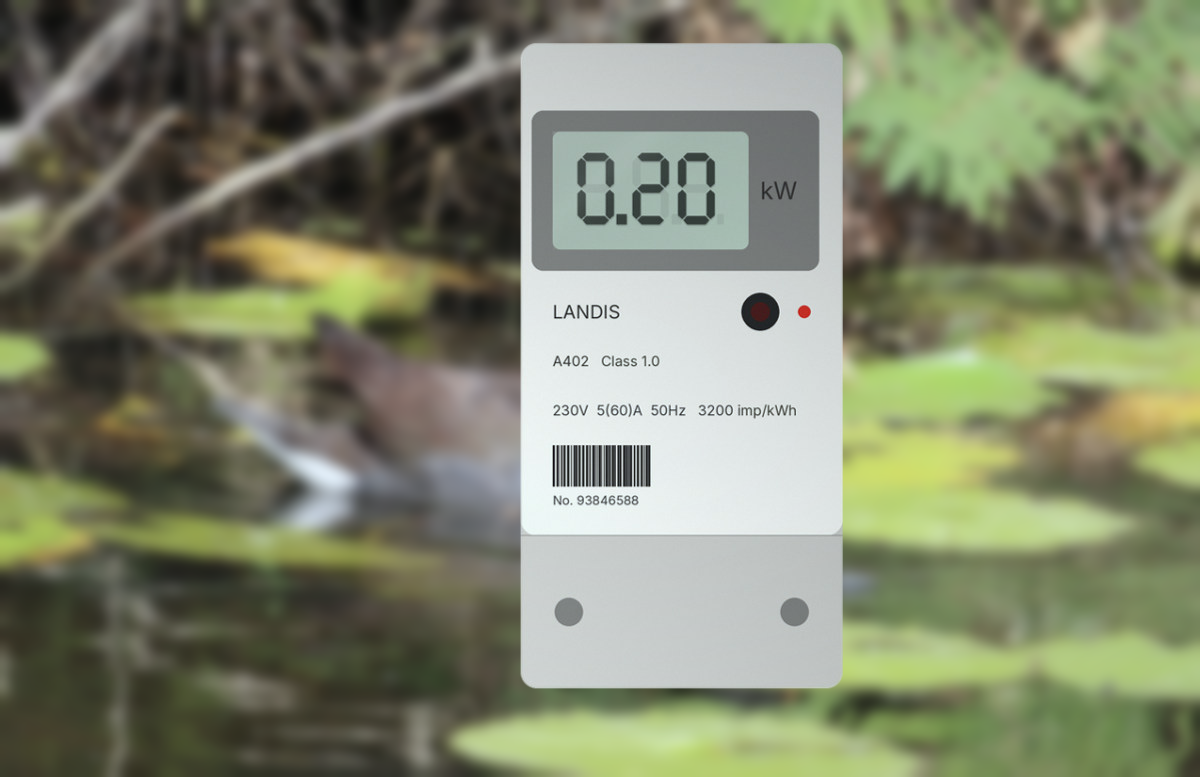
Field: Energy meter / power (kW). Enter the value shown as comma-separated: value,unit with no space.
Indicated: 0.20,kW
